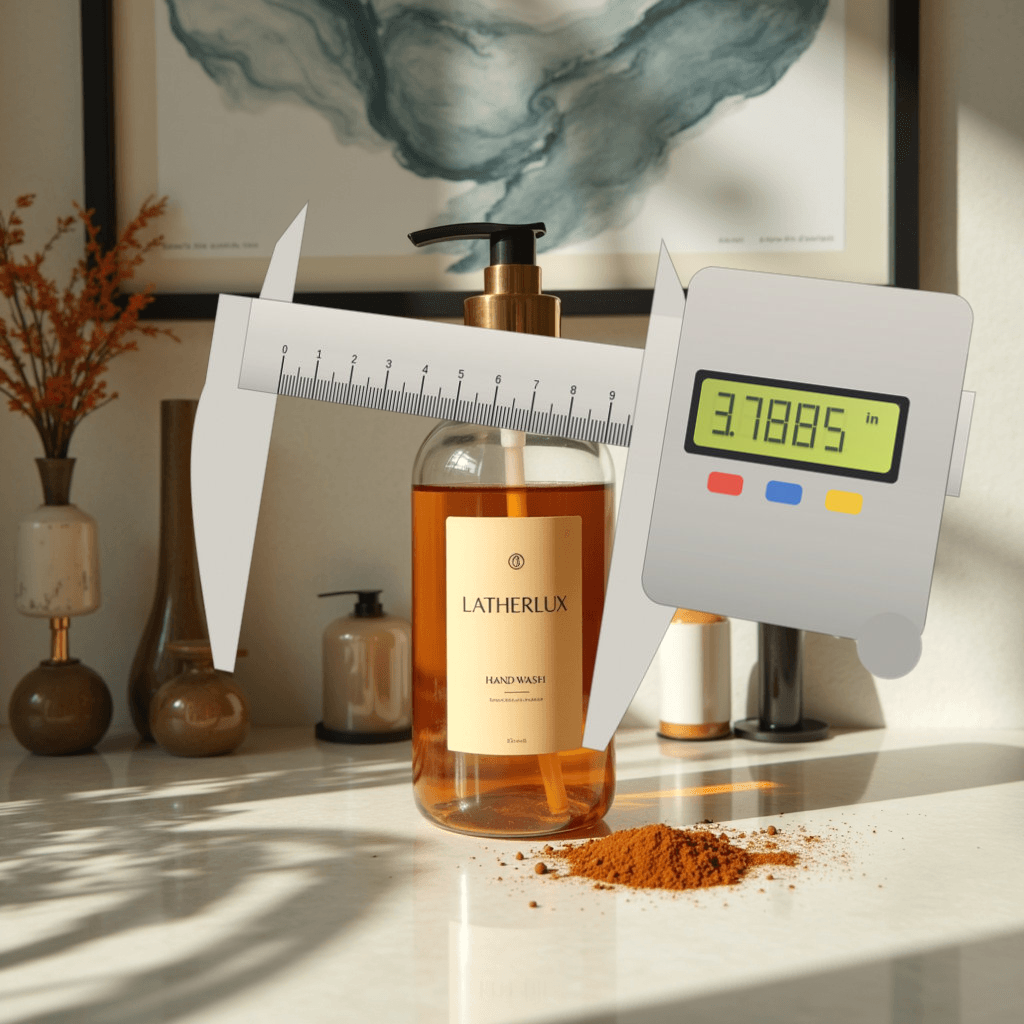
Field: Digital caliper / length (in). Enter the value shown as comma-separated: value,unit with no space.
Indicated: 3.7885,in
